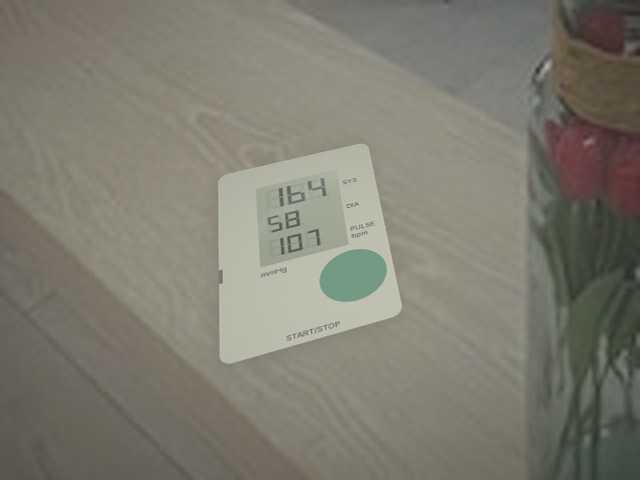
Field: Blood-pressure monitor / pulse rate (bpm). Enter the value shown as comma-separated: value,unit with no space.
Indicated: 107,bpm
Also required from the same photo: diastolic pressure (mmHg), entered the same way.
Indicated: 58,mmHg
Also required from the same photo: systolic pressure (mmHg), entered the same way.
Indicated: 164,mmHg
